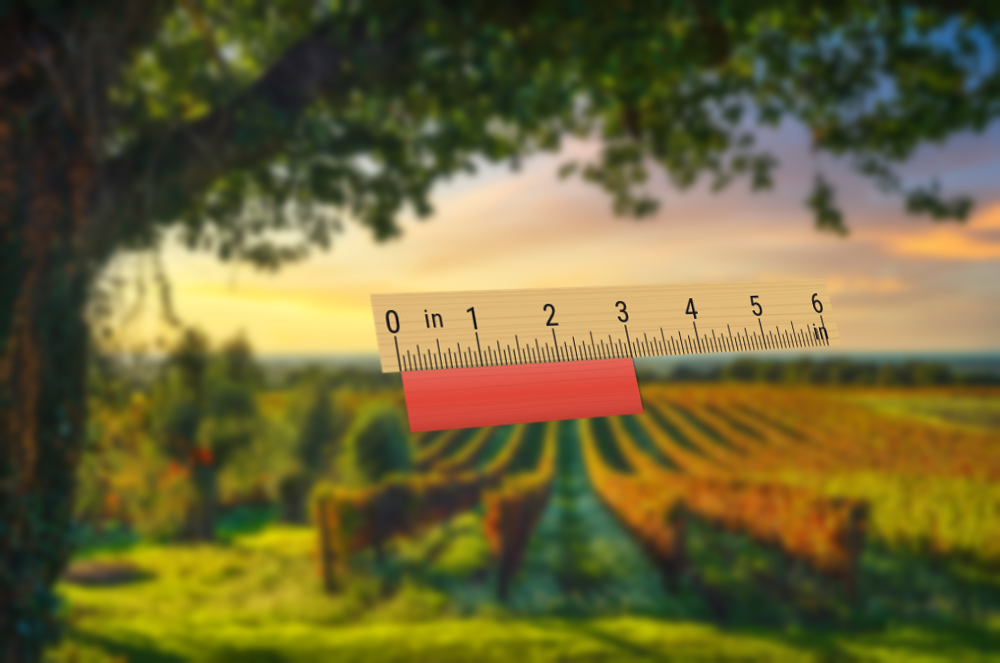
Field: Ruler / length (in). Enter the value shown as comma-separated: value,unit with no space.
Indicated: 3,in
